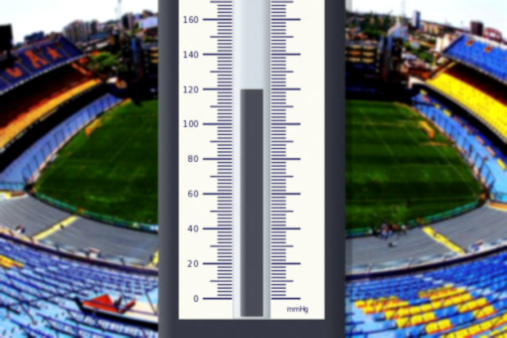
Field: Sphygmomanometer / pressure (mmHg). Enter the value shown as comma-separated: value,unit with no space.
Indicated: 120,mmHg
